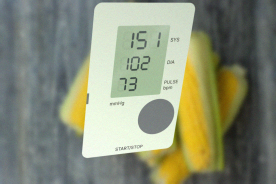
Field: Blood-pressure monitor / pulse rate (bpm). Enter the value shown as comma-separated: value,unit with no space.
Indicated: 73,bpm
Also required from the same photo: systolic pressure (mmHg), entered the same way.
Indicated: 151,mmHg
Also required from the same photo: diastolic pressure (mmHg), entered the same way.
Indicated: 102,mmHg
